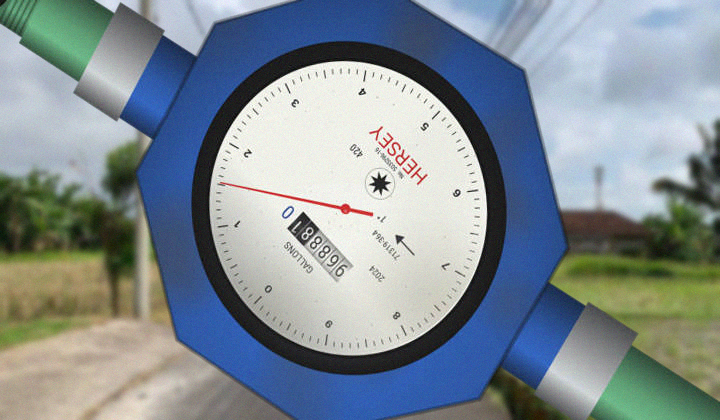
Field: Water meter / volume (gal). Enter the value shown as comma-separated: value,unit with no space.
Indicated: 9688811.5,gal
